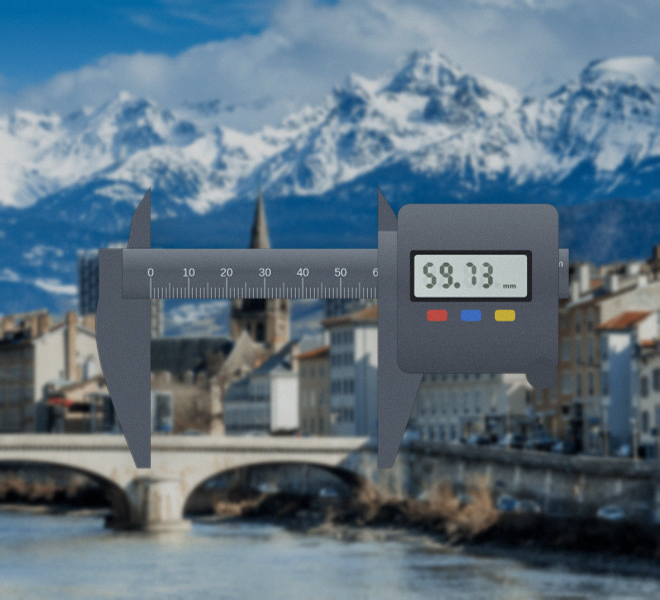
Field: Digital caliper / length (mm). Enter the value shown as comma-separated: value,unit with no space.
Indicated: 59.73,mm
